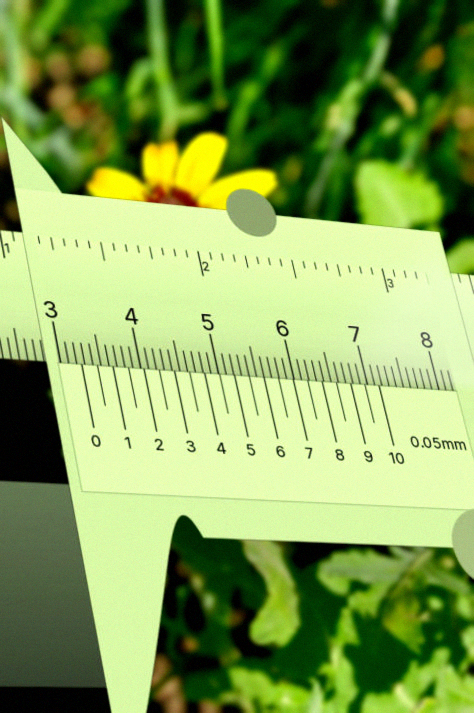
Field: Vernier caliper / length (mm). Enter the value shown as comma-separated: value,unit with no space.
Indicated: 32.6,mm
